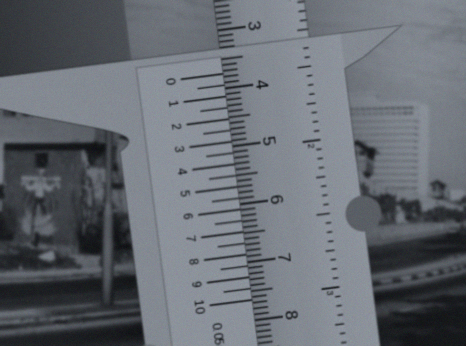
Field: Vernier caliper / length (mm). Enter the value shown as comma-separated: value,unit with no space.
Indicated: 37.5,mm
